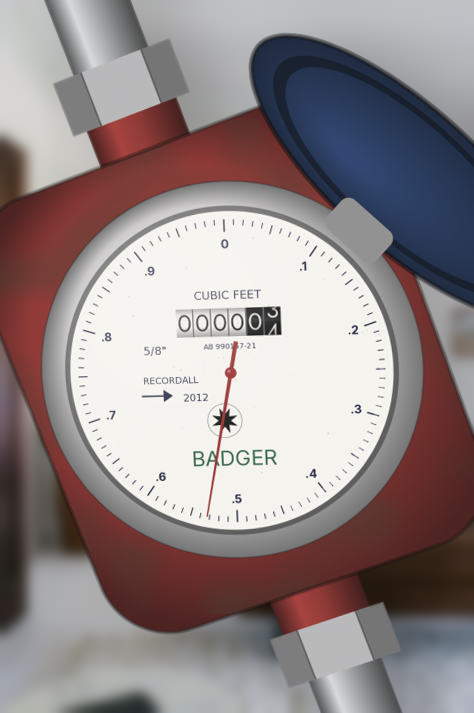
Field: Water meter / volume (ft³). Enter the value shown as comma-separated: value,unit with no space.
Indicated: 3.53,ft³
